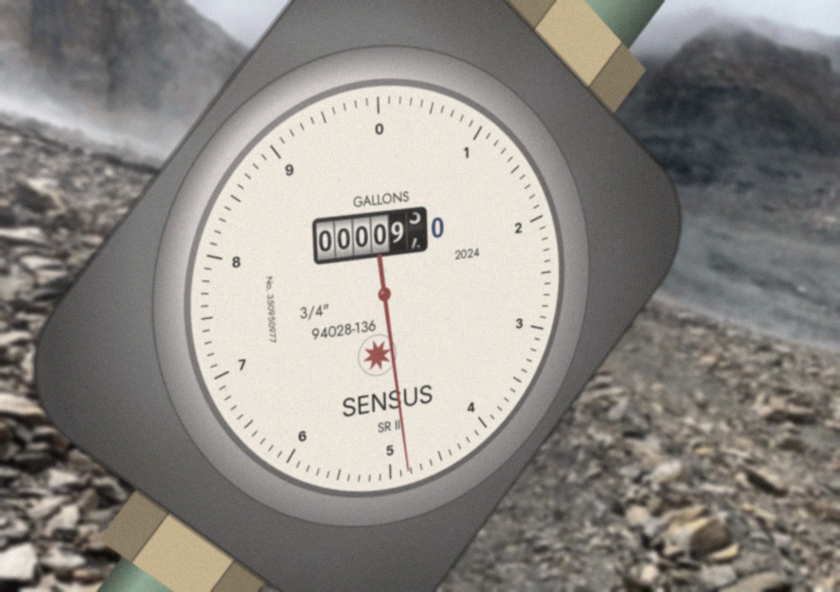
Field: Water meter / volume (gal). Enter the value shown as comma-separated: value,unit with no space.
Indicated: 934.8,gal
